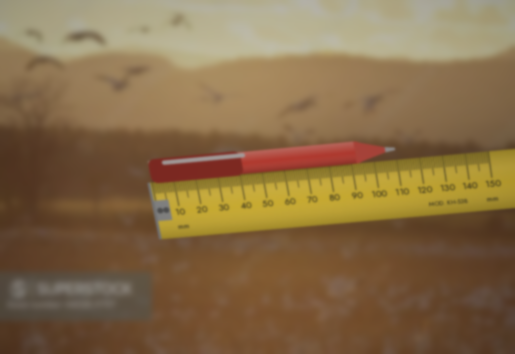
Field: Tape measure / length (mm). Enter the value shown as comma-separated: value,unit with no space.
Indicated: 110,mm
